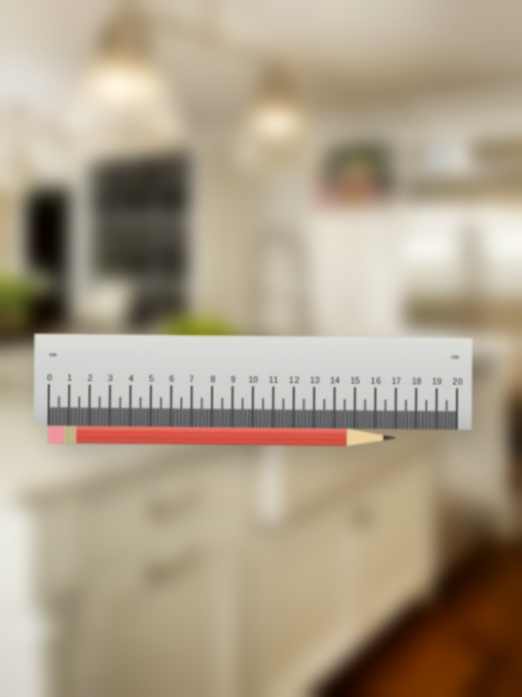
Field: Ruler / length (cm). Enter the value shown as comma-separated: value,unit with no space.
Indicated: 17,cm
